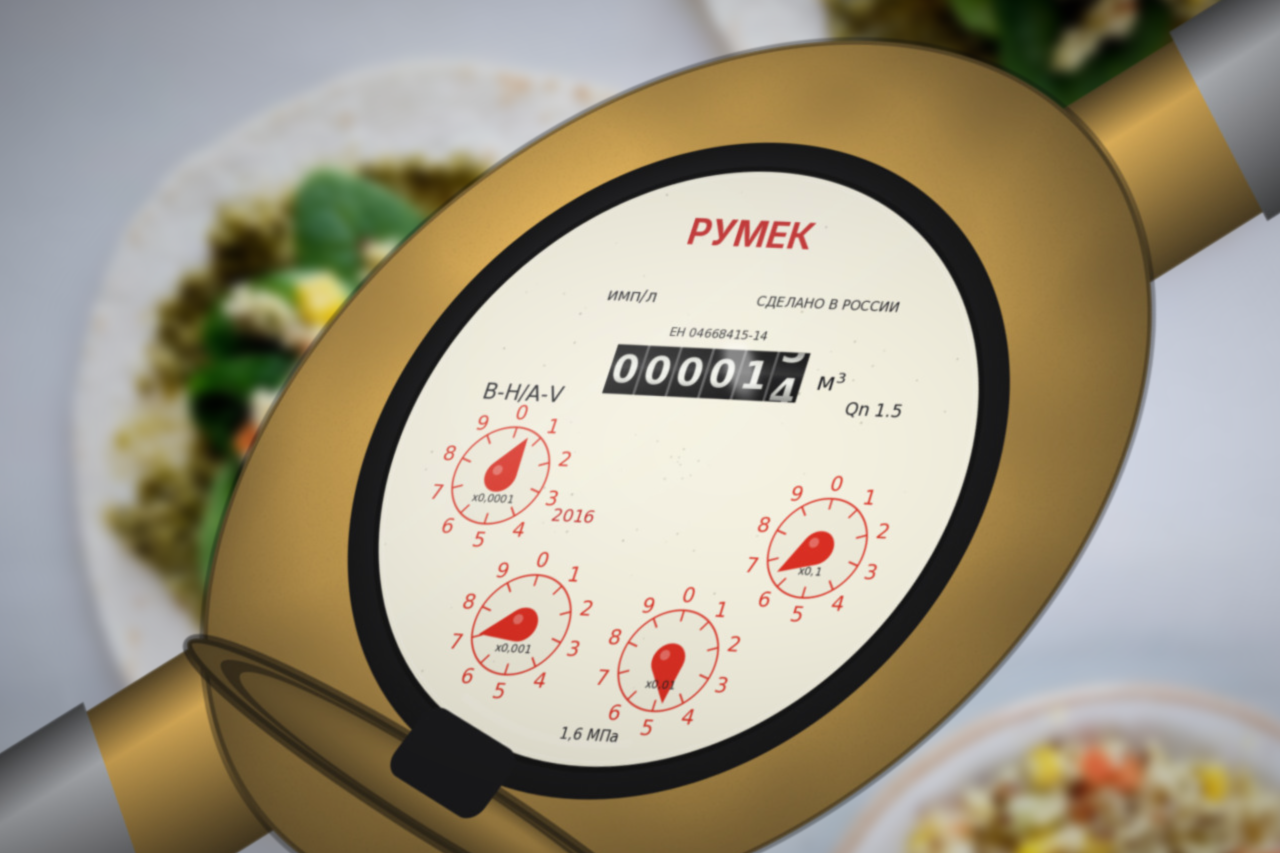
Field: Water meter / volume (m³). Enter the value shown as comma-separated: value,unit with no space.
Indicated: 13.6470,m³
